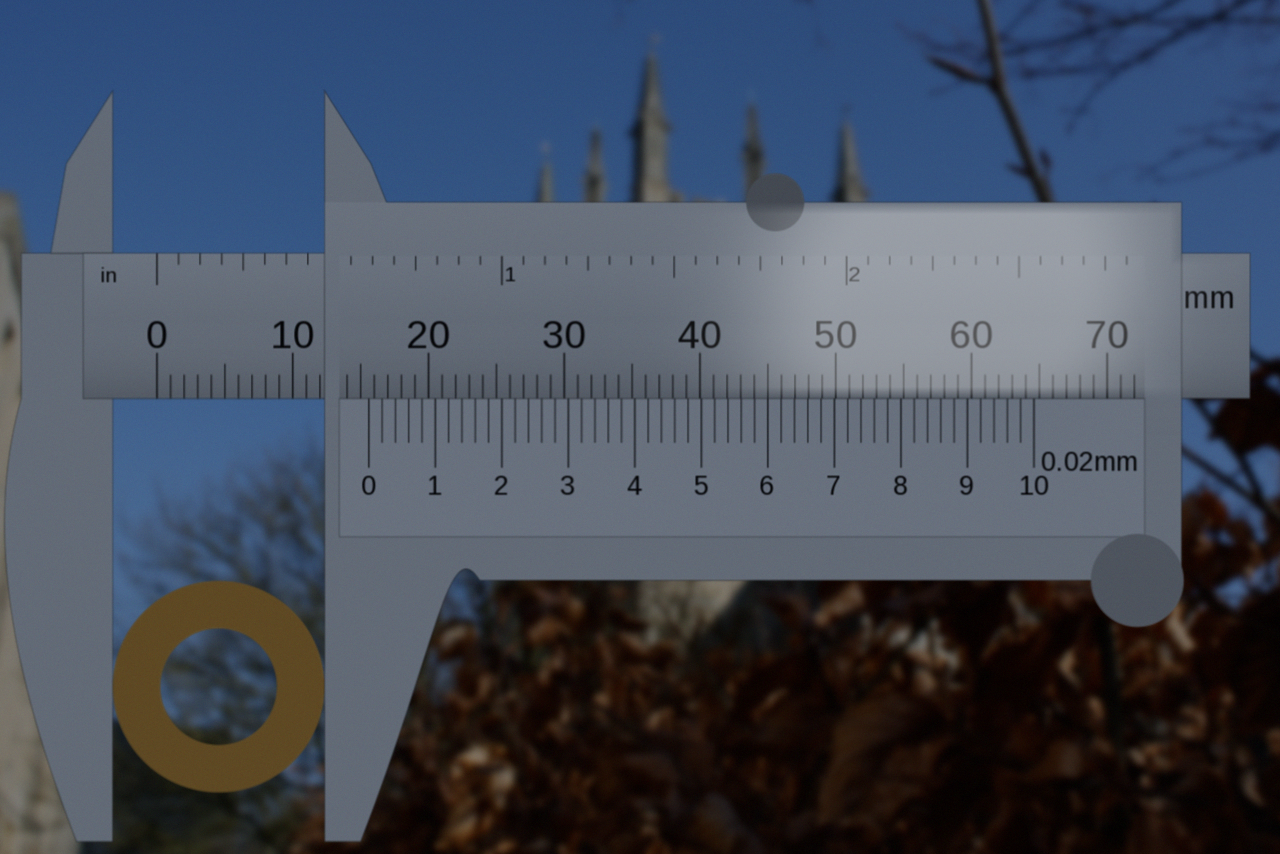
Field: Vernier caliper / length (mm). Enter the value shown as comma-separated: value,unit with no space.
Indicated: 15.6,mm
